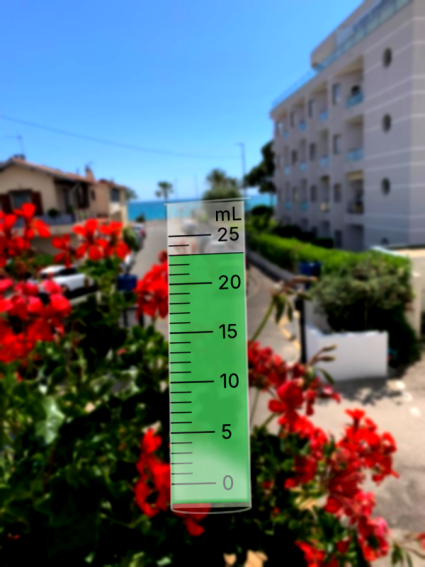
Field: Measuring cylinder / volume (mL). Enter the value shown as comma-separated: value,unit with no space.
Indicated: 23,mL
